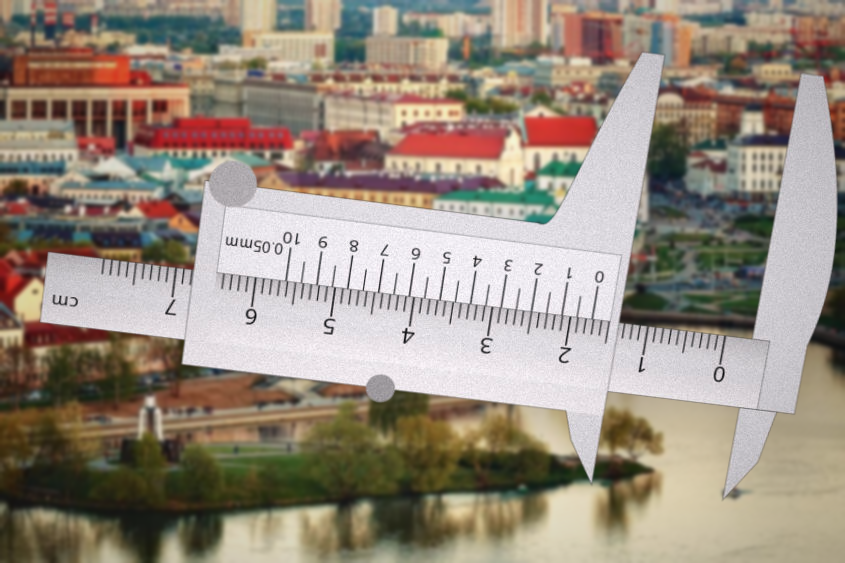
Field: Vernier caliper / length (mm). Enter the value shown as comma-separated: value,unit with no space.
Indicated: 17.2,mm
